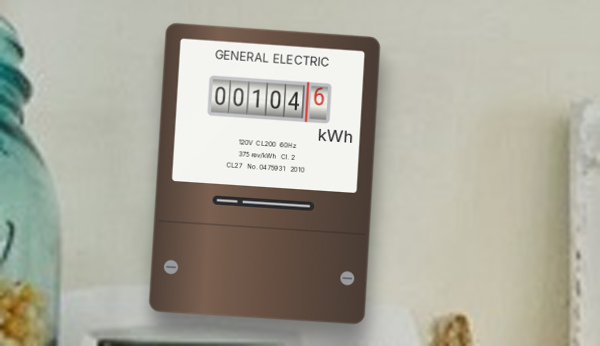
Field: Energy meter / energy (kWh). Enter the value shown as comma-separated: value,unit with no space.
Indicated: 104.6,kWh
